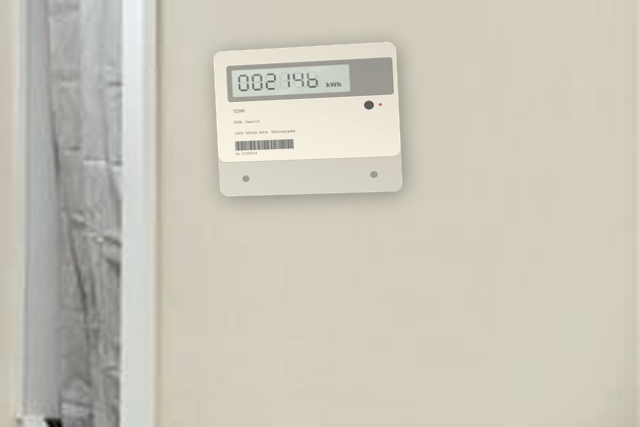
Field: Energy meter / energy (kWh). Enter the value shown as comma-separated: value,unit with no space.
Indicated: 2146,kWh
